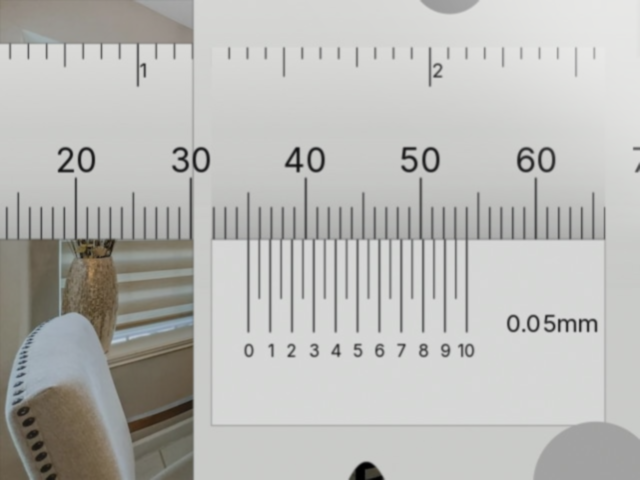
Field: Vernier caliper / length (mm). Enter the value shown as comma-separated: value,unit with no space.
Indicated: 35.0,mm
